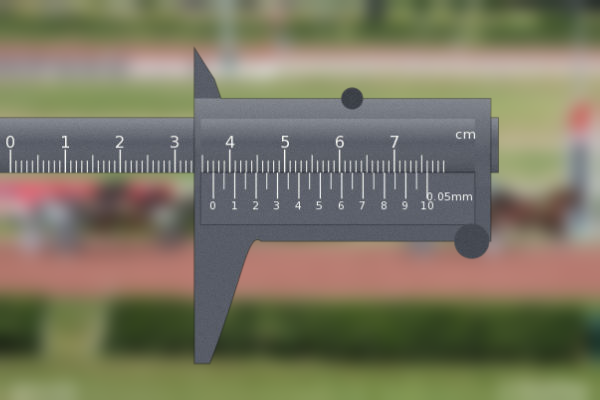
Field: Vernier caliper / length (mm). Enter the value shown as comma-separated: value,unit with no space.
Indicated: 37.0,mm
